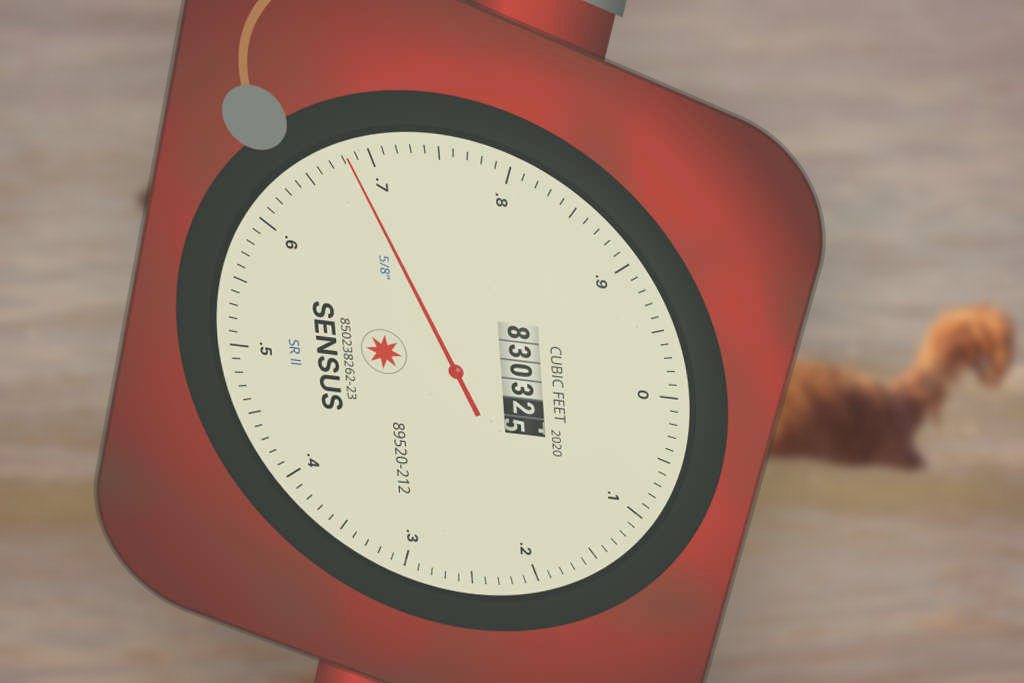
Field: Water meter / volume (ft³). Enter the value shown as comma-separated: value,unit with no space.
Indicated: 830324.68,ft³
